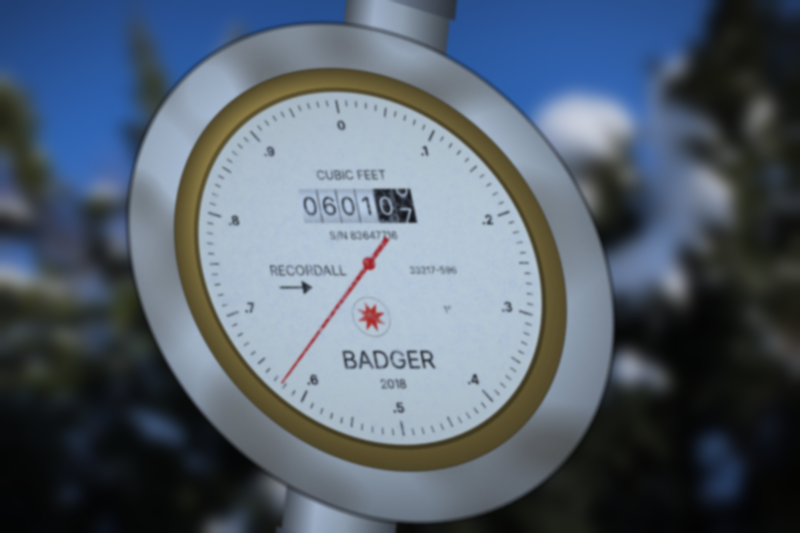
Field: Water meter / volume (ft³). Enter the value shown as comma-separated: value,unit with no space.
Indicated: 60106.62,ft³
